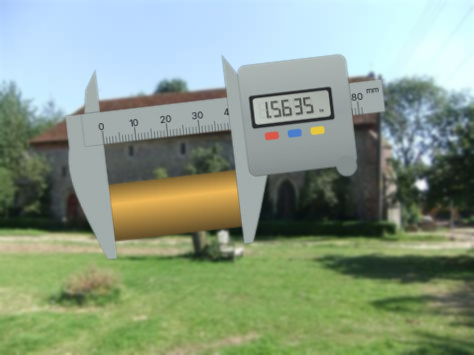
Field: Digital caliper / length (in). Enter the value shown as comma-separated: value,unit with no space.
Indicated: 1.5635,in
